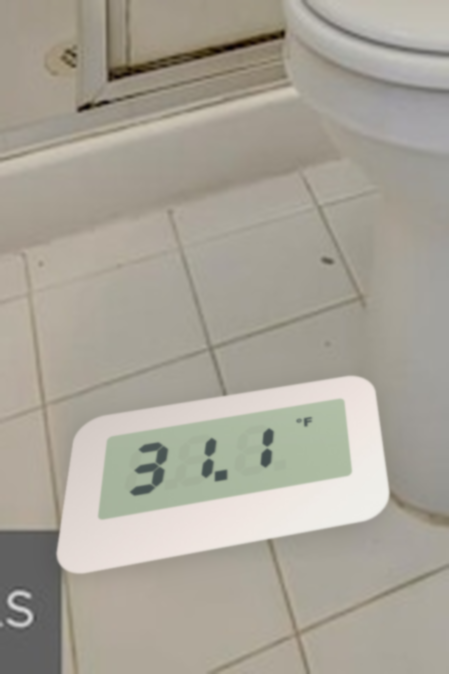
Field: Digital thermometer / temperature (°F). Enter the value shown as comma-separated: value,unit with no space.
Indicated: 31.1,°F
